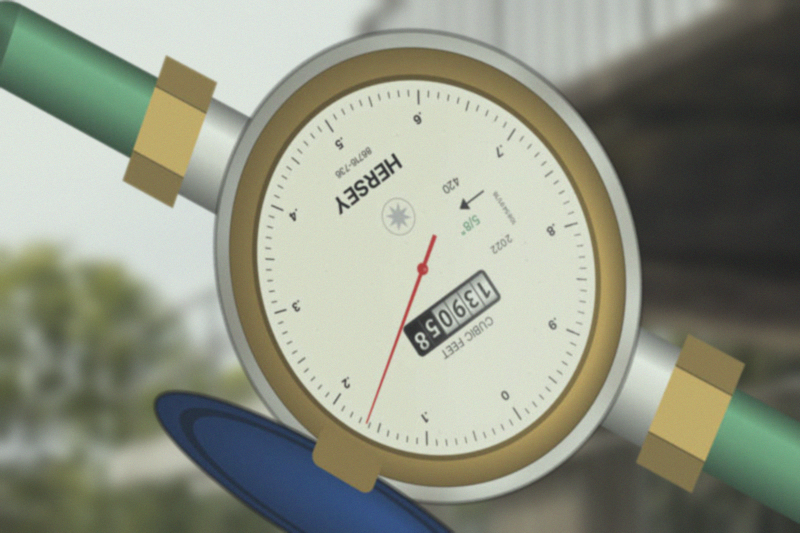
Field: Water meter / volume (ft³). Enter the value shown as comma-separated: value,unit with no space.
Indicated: 139058.16,ft³
